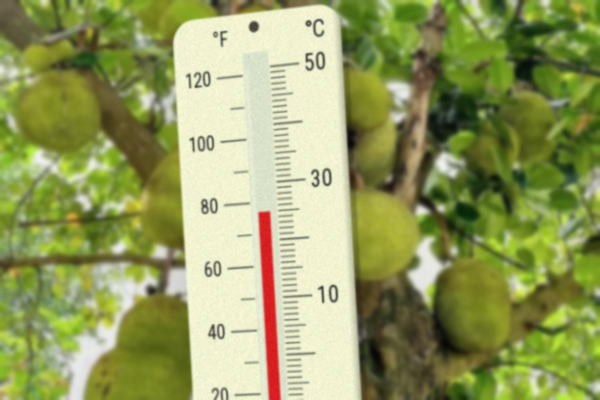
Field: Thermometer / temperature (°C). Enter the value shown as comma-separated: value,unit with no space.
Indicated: 25,°C
